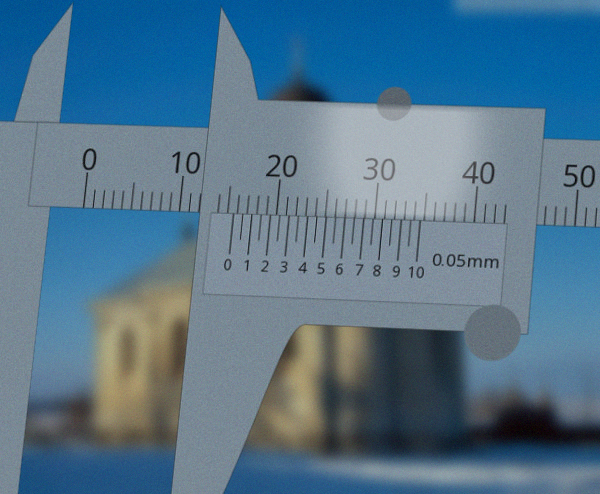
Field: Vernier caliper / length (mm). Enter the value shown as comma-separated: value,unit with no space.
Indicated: 15.6,mm
